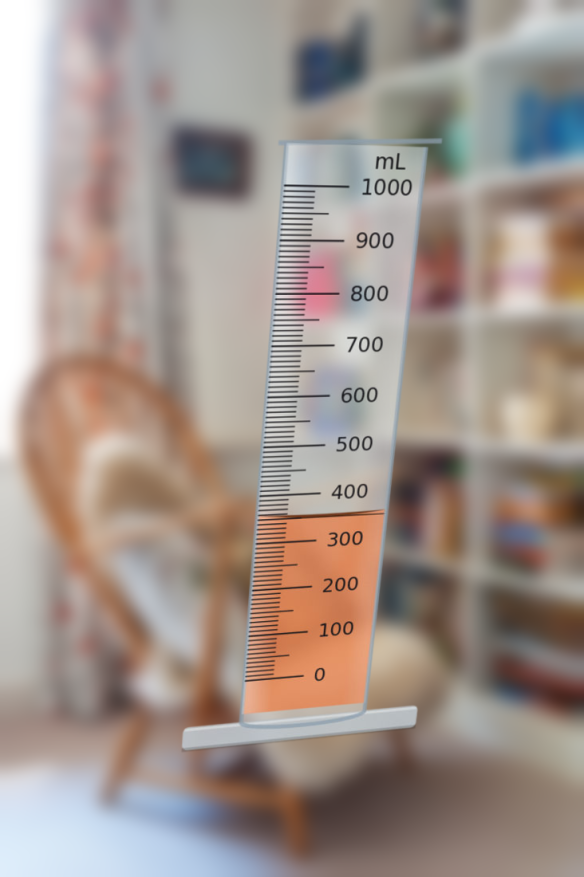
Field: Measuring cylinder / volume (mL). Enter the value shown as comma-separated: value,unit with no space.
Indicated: 350,mL
